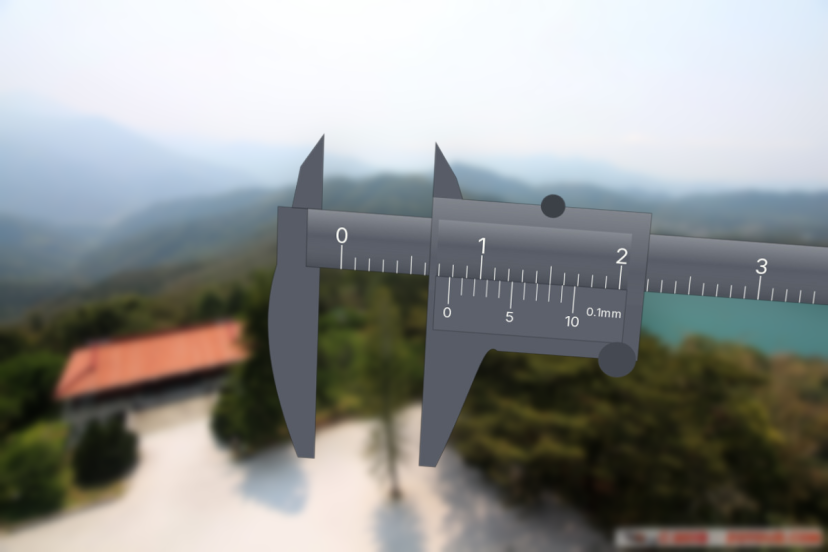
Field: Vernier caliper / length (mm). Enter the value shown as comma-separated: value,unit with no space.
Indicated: 7.8,mm
